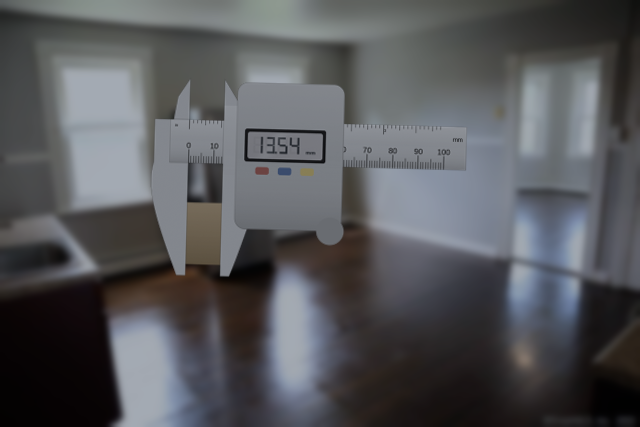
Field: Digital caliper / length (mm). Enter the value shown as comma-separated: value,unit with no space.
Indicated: 13.54,mm
